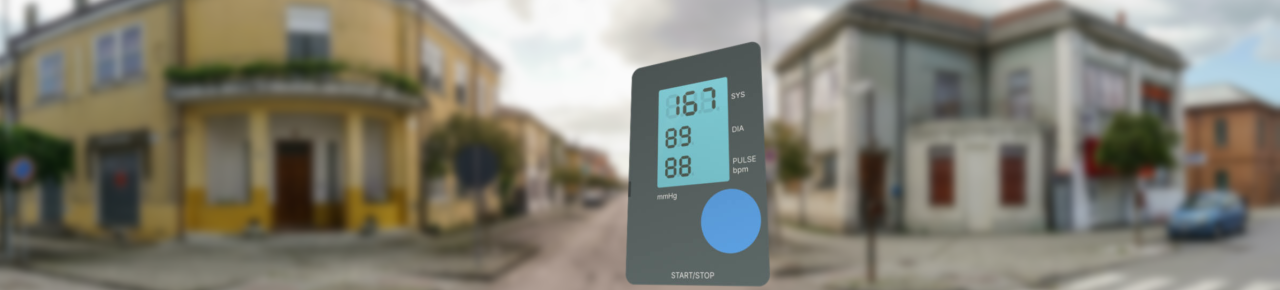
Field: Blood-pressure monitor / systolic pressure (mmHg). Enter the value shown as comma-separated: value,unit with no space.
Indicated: 167,mmHg
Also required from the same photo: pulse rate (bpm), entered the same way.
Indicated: 88,bpm
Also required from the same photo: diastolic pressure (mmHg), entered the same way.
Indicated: 89,mmHg
